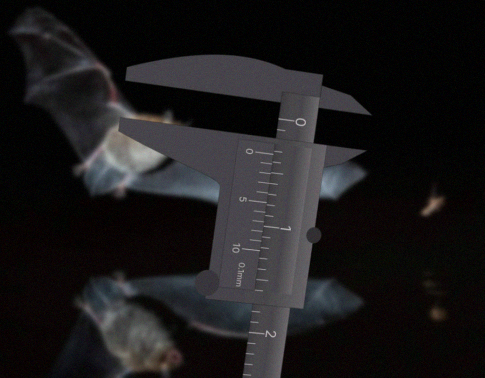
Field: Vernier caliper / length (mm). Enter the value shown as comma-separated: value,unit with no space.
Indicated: 3.3,mm
